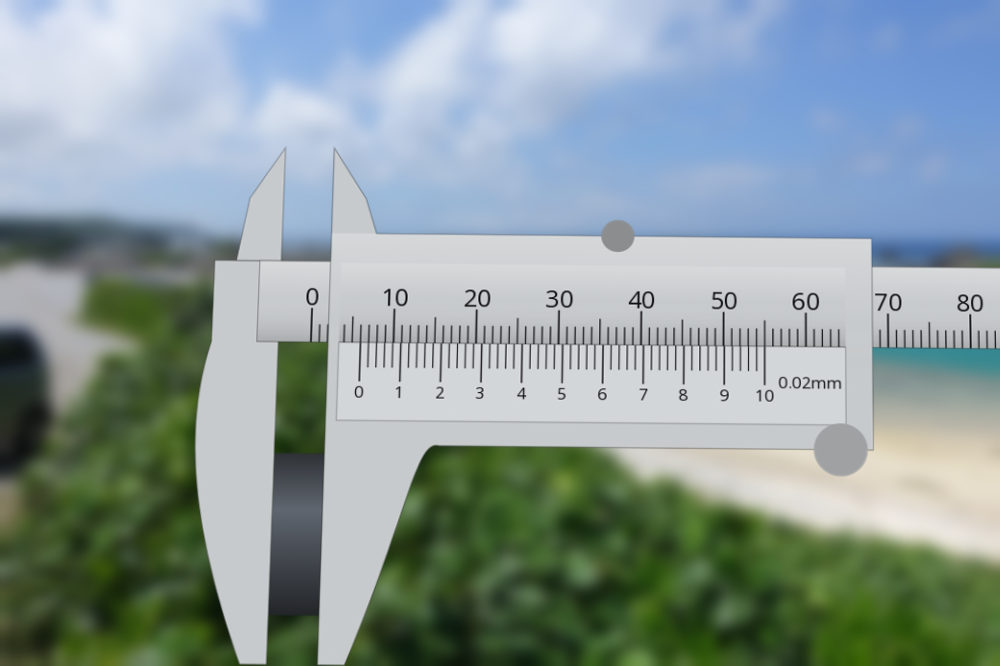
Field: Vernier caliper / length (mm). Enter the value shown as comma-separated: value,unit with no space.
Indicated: 6.0,mm
